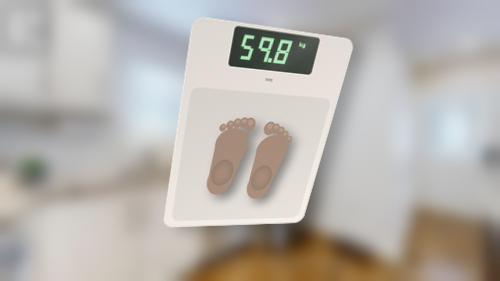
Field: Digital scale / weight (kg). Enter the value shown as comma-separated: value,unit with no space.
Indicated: 59.8,kg
